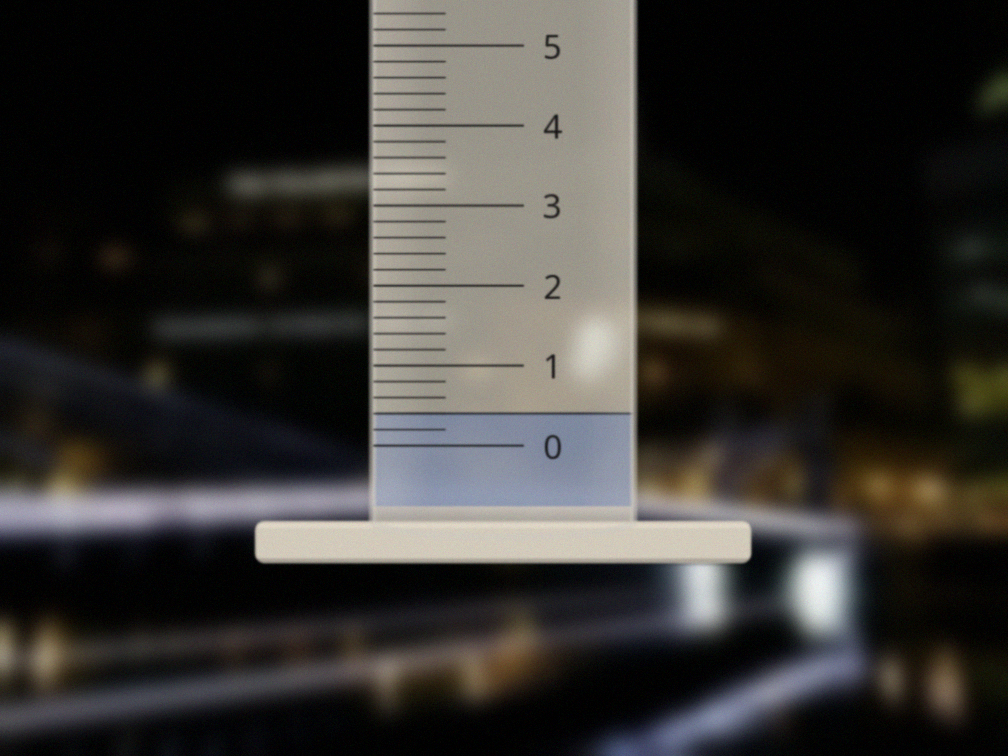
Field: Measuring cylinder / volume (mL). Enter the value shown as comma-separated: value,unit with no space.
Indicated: 0.4,mL
